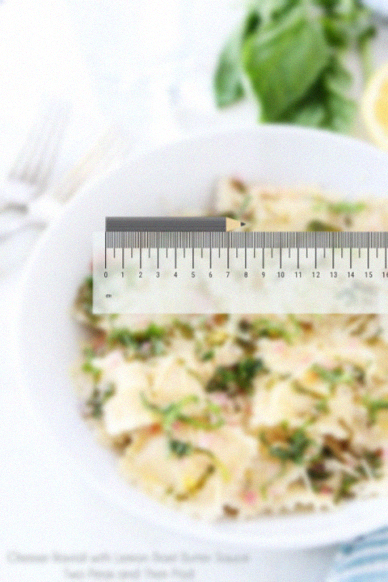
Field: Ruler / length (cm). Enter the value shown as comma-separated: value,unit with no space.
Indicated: 8,cm
